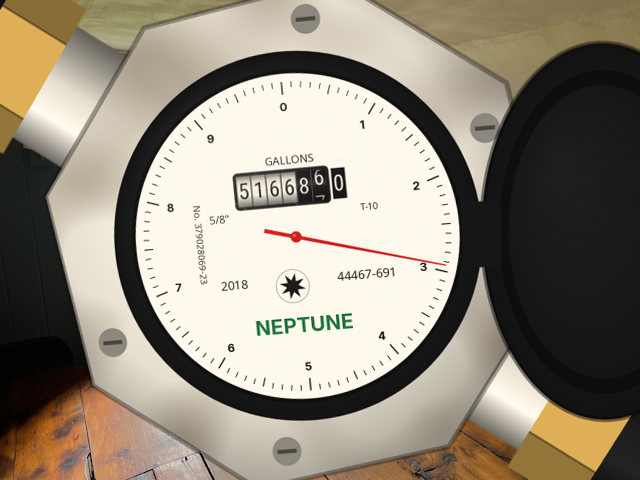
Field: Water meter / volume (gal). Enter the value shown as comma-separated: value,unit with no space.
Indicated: 5166862.9,gal
